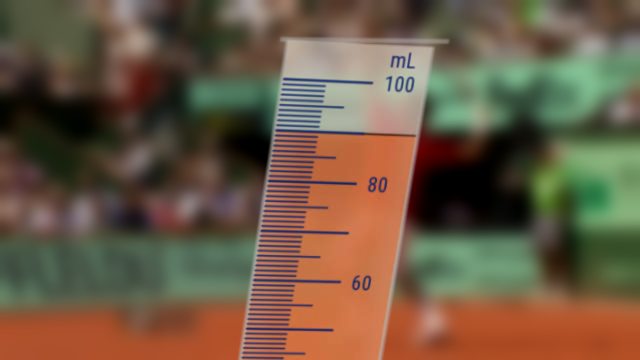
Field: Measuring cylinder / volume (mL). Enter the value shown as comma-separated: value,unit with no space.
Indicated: 90,mL
